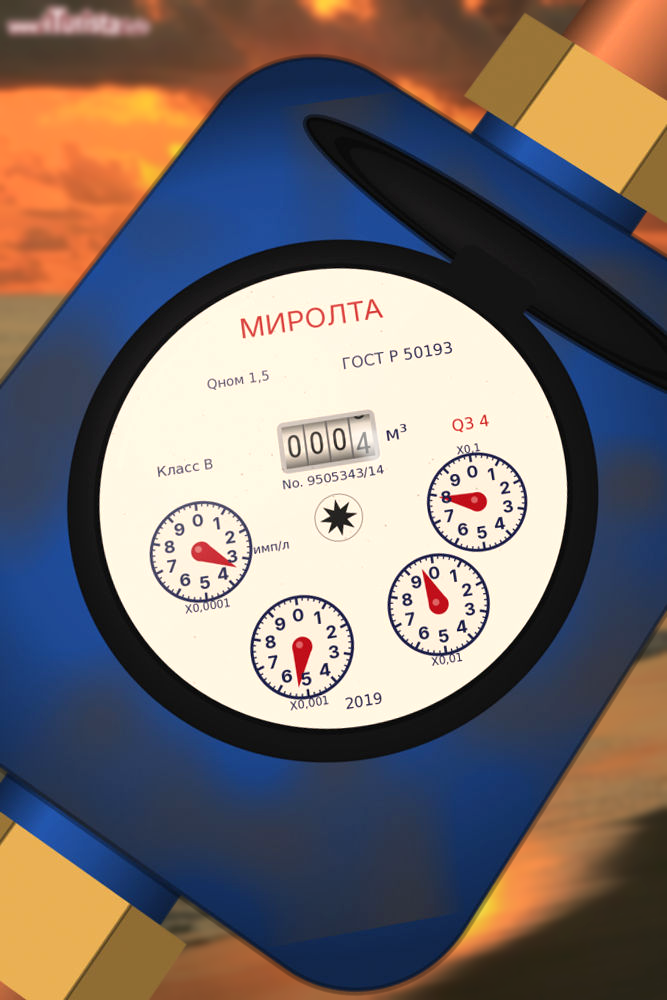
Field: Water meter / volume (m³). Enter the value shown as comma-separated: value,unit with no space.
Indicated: 3.7953,m³
